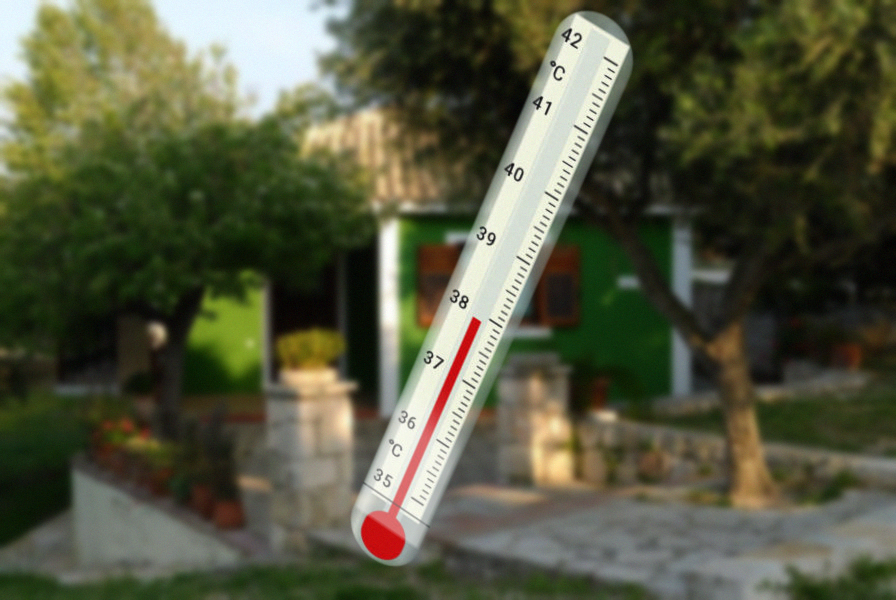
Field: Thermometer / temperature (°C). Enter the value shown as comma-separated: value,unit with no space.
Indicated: 37.9,°C
